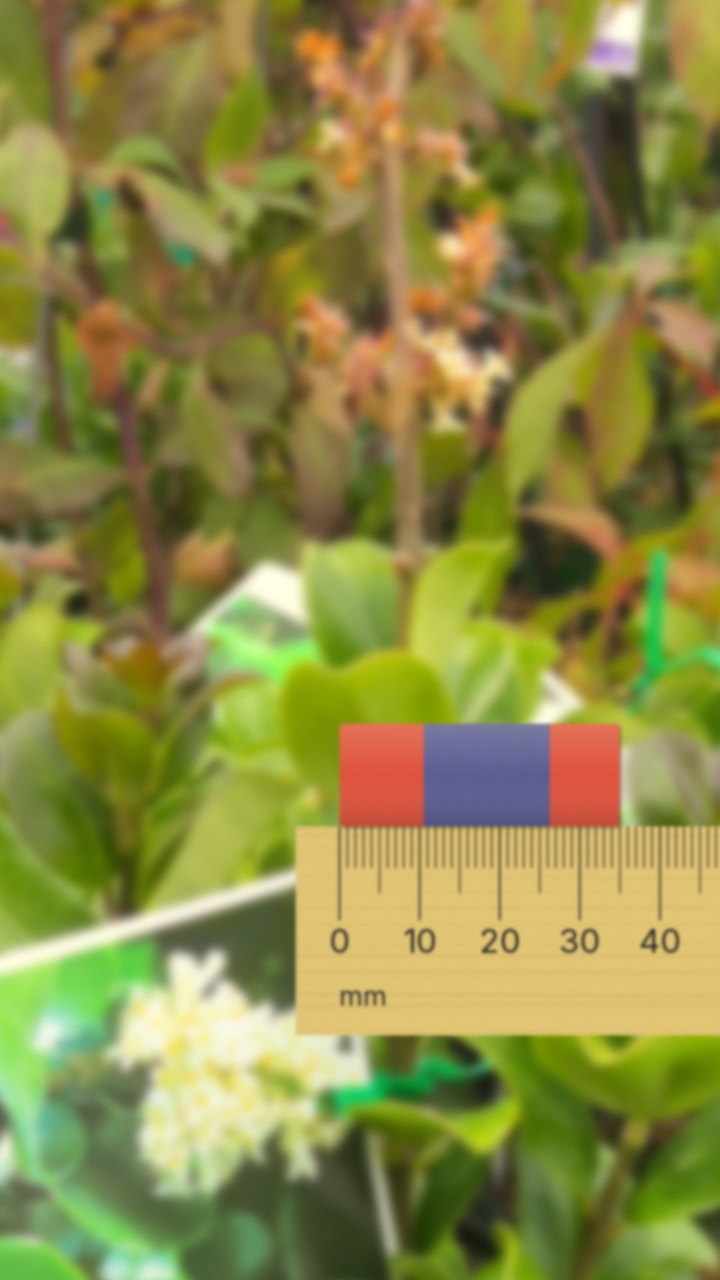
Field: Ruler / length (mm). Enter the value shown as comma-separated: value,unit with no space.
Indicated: 35,mm
